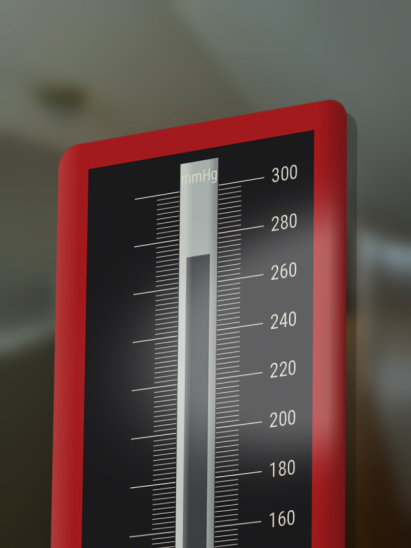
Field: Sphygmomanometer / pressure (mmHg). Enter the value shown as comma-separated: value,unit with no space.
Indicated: 272,mmHg
